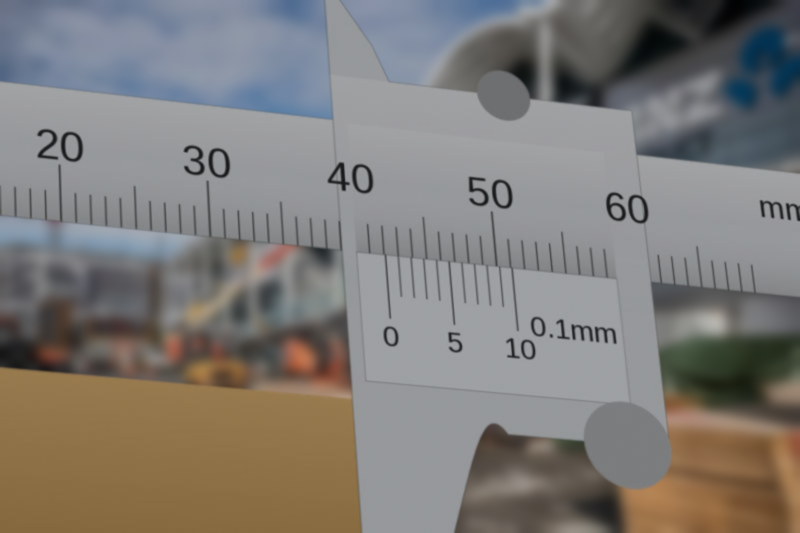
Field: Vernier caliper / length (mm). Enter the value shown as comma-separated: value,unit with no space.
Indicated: 42.1,mm
